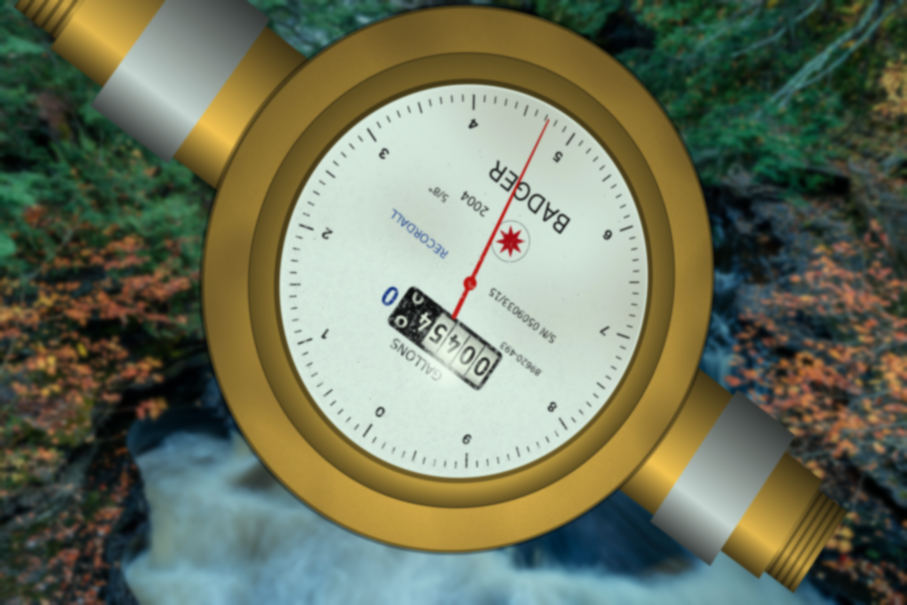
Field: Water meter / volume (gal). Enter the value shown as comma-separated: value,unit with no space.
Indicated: 45484.7,gal
